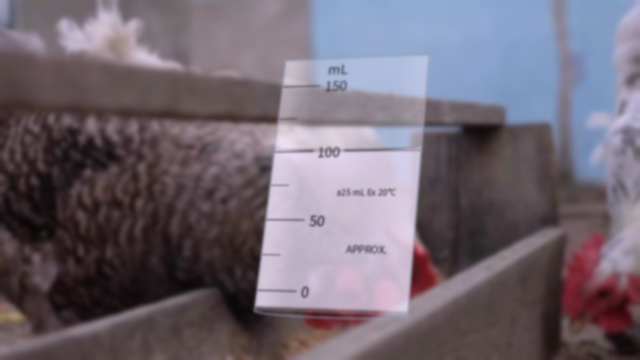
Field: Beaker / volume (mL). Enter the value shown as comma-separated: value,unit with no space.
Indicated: 100,mL
